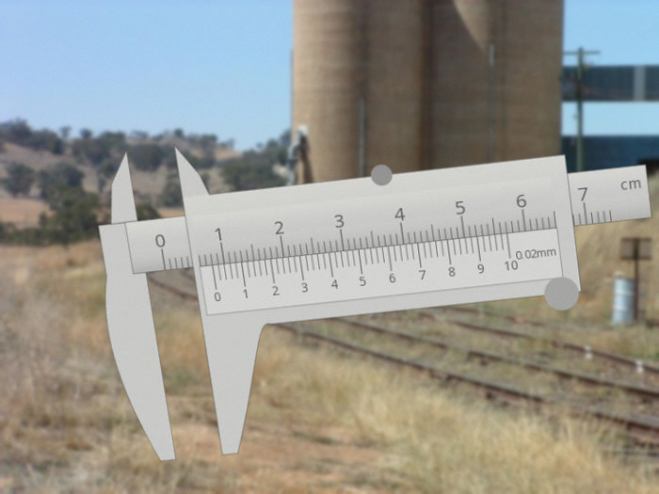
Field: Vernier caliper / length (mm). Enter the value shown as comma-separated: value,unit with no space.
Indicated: 8.0,mm
